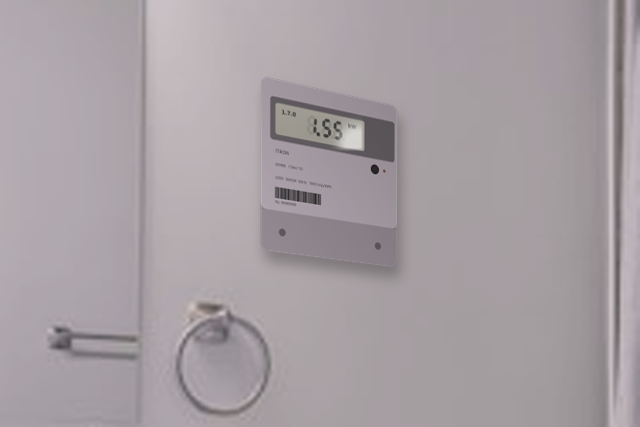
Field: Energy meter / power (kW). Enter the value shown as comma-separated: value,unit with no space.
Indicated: 1.55,kW
